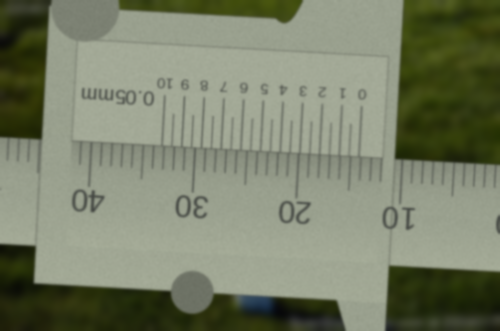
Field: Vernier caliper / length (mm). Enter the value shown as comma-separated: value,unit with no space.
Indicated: 14.2,mm
